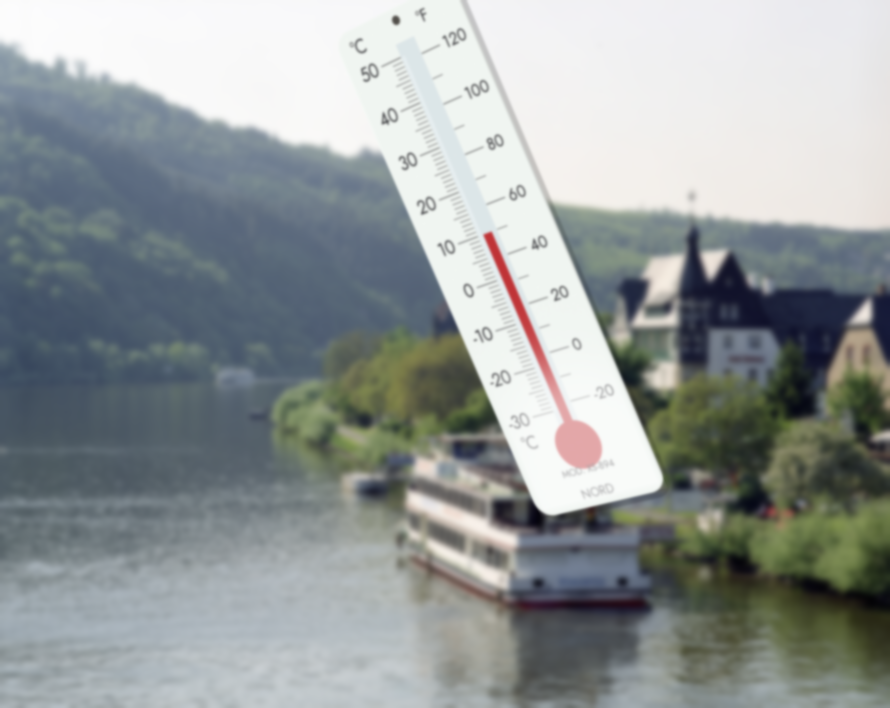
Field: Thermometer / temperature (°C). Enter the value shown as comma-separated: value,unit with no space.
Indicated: 10,°C
